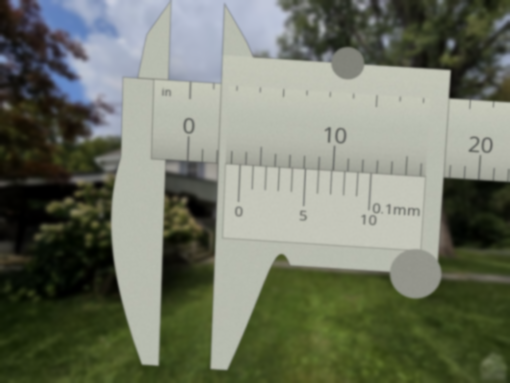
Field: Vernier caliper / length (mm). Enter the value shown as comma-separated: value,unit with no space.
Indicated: 3.6,mm
